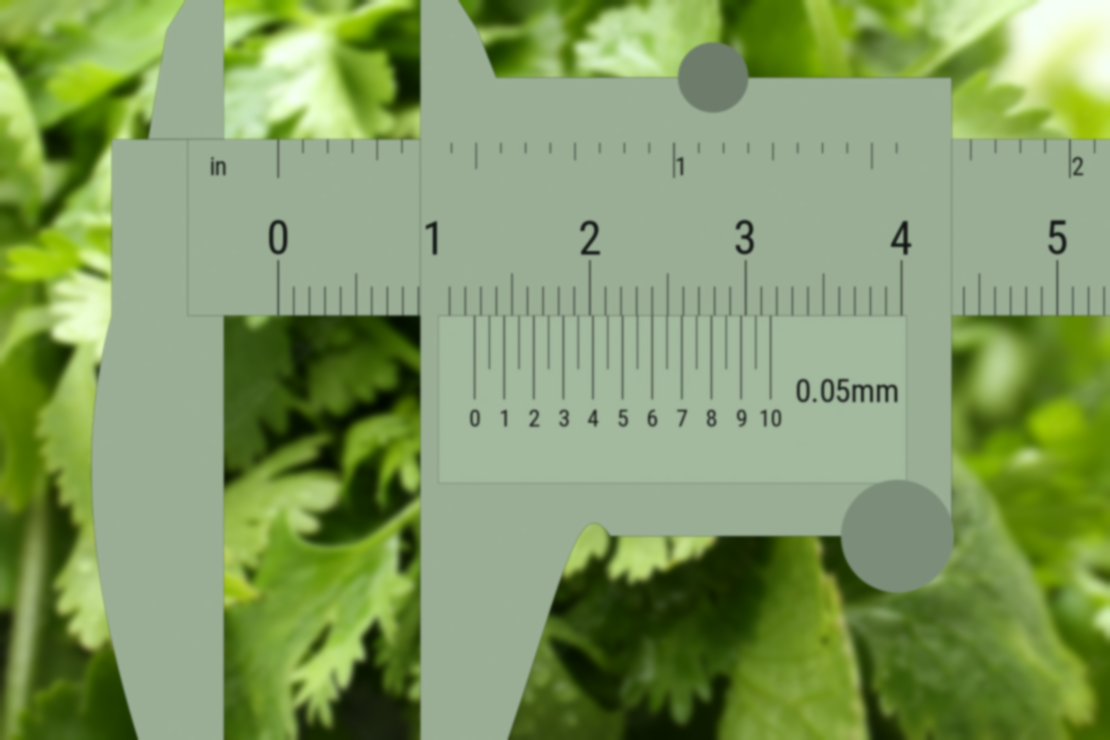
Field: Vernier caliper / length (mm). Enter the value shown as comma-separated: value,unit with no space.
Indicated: 12.6,mm
